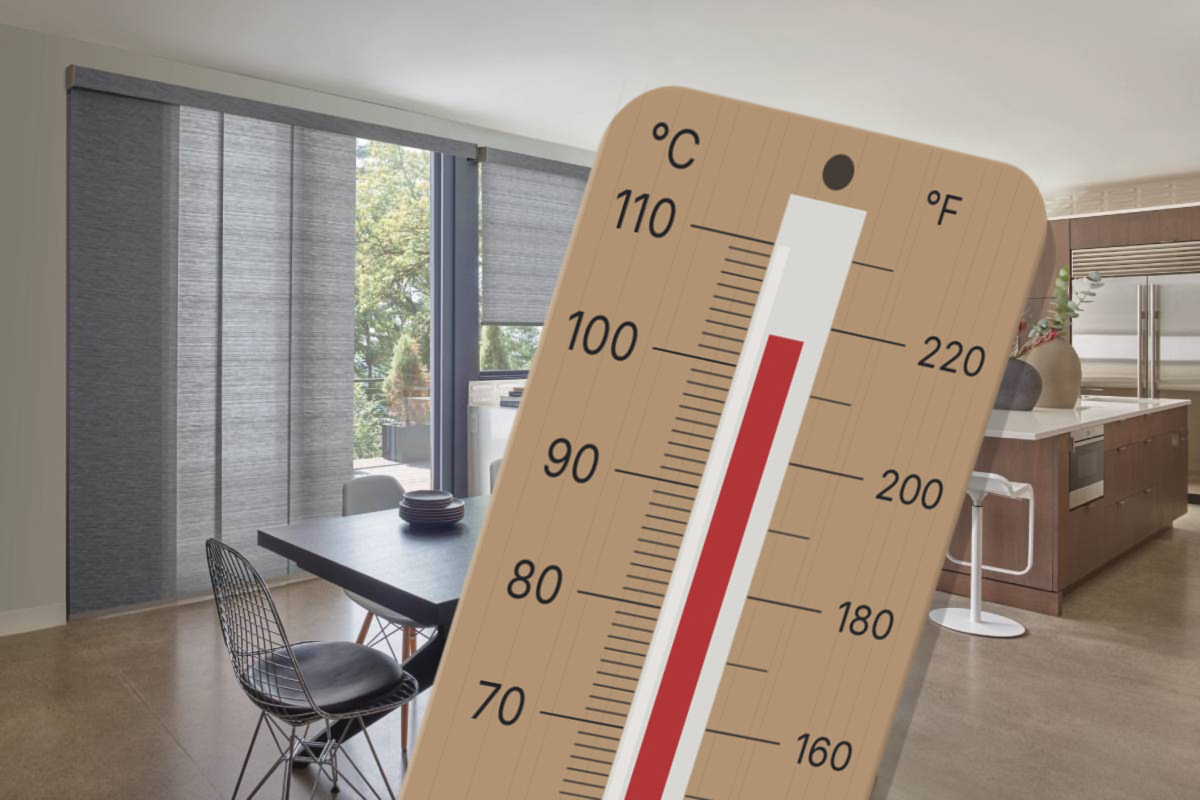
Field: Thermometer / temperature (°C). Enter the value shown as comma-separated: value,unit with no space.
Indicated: 103,°C
